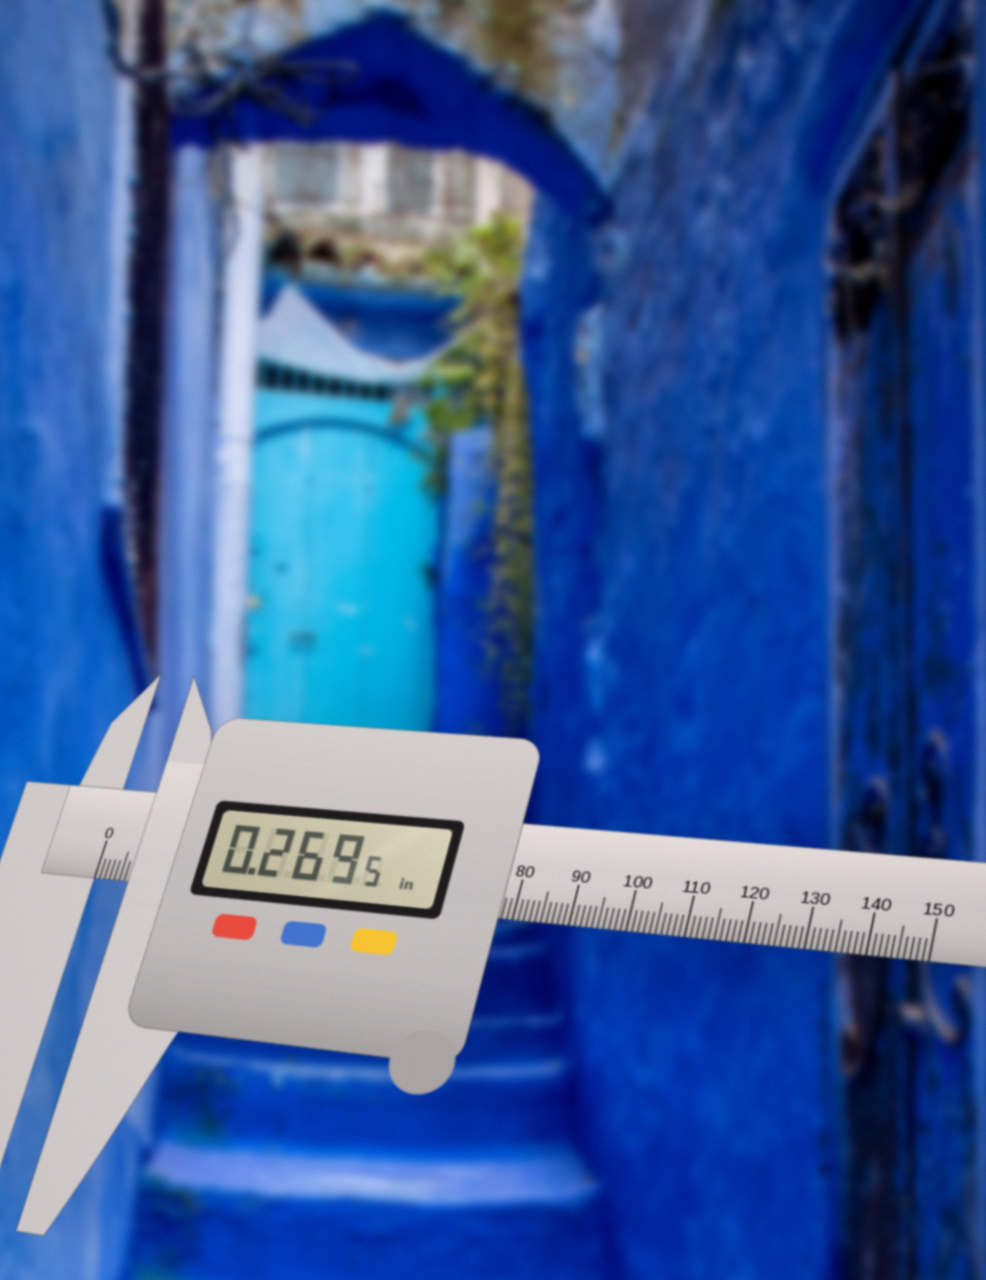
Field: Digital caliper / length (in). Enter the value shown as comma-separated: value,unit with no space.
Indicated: 0.2695,in
